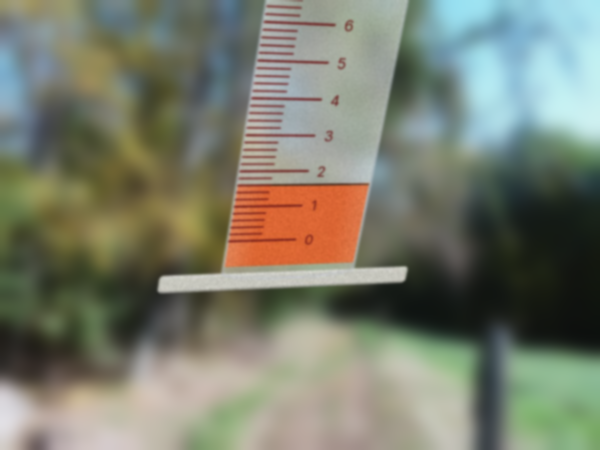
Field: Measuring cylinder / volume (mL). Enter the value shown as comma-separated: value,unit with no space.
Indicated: 1.6,mL
